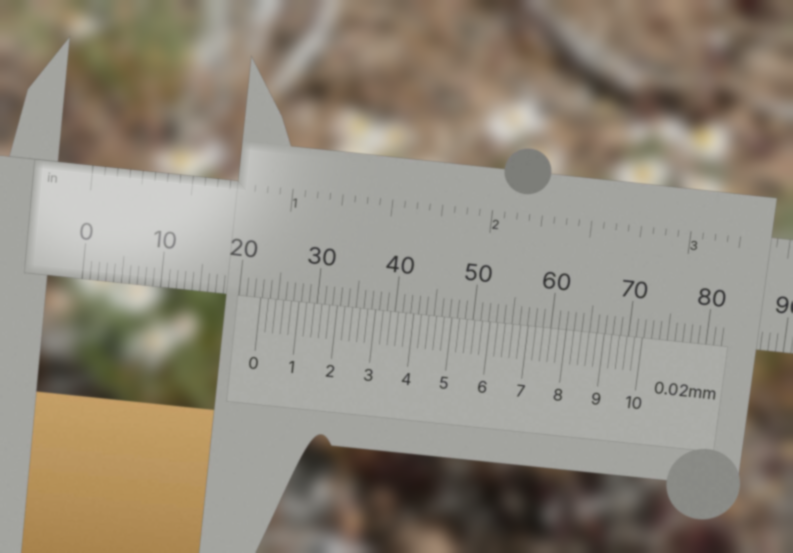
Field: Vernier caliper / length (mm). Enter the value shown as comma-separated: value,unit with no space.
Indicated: 22.8,mm
